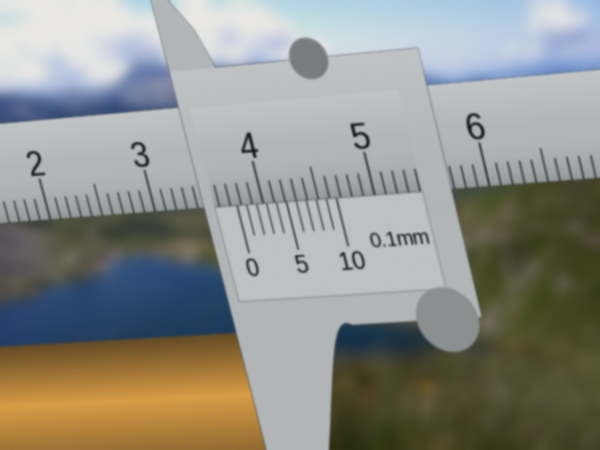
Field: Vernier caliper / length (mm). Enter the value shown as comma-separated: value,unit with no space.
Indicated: 37.6,mm
